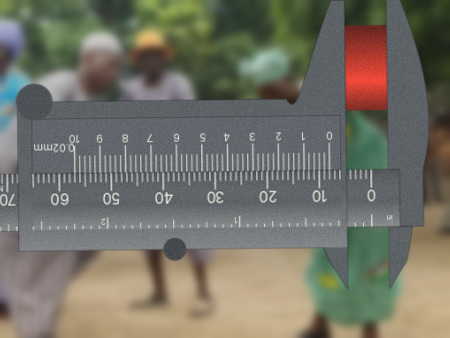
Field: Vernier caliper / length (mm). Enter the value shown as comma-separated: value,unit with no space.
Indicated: 8.0,mm
